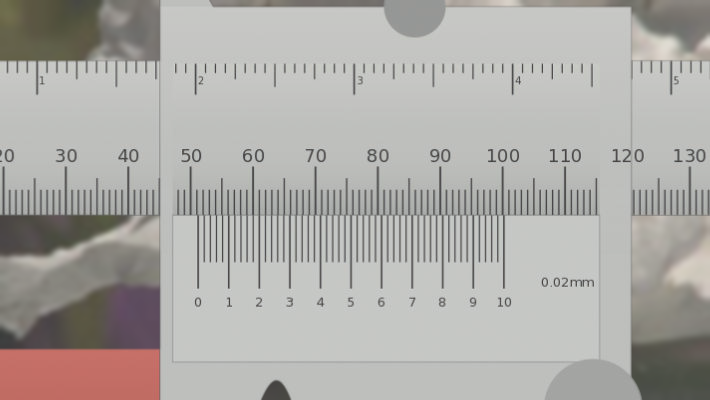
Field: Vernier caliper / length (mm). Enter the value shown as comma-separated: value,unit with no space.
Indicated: 51.2,mm
